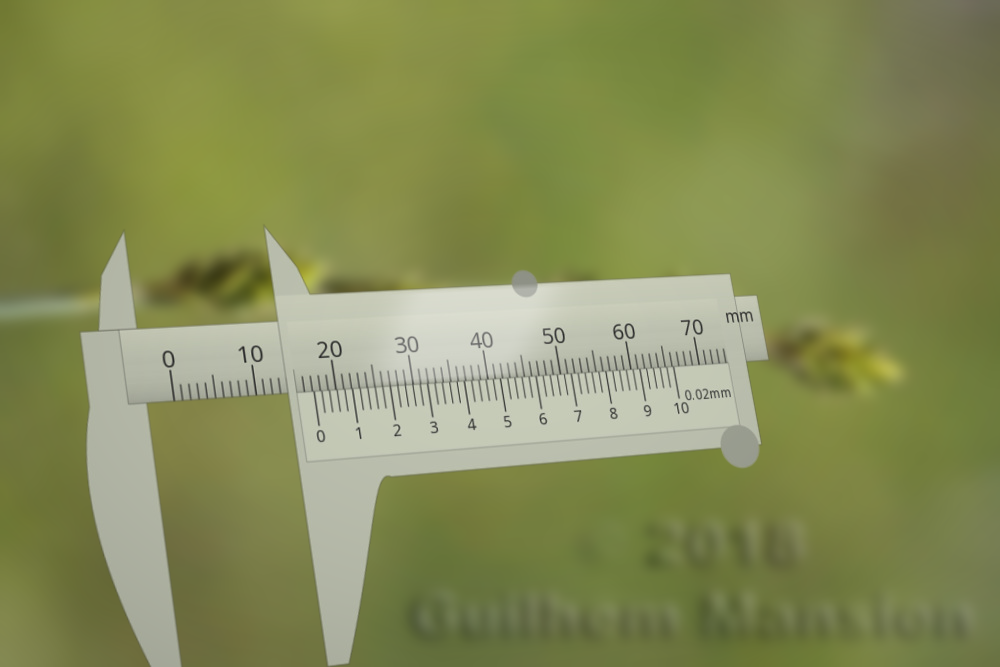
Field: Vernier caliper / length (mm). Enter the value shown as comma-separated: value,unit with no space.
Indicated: 17.2,mm
